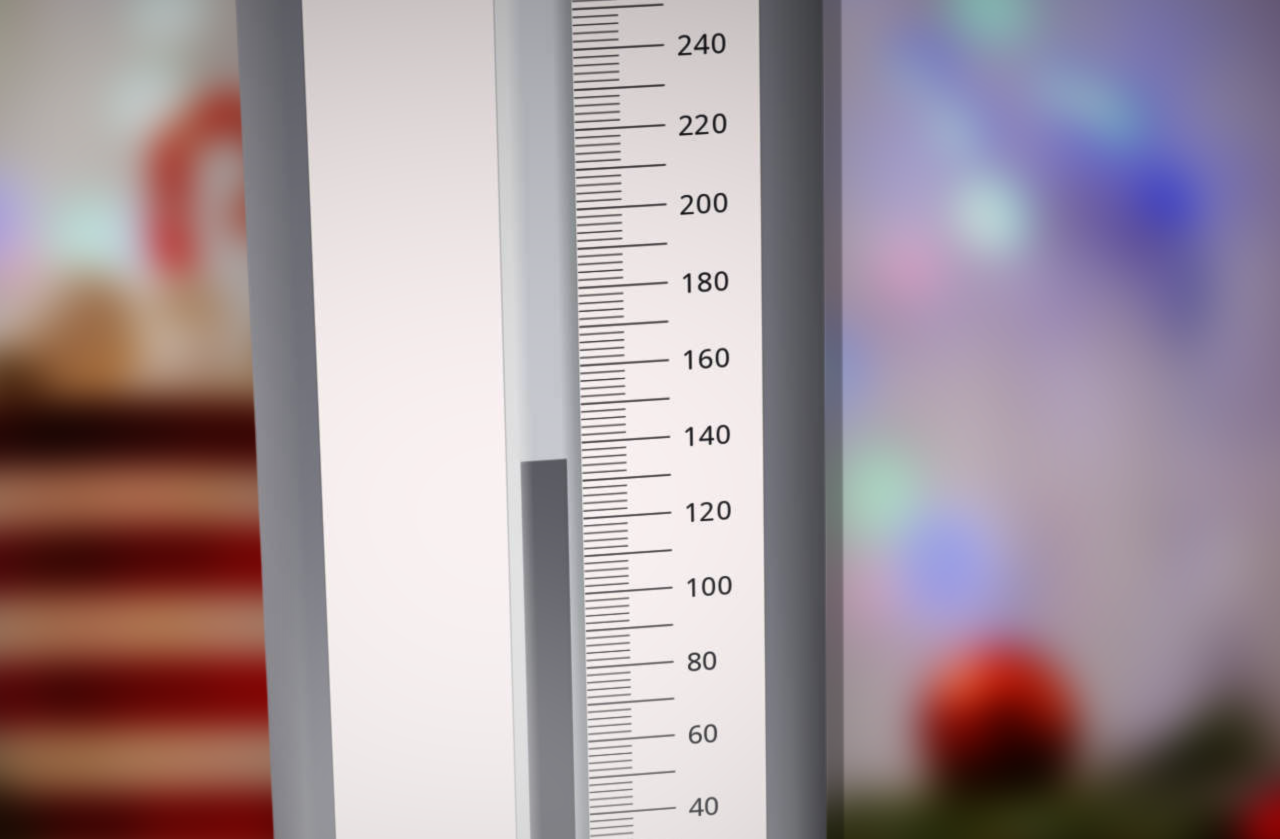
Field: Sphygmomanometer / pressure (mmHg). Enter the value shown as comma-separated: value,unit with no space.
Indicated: 136,mmHg
